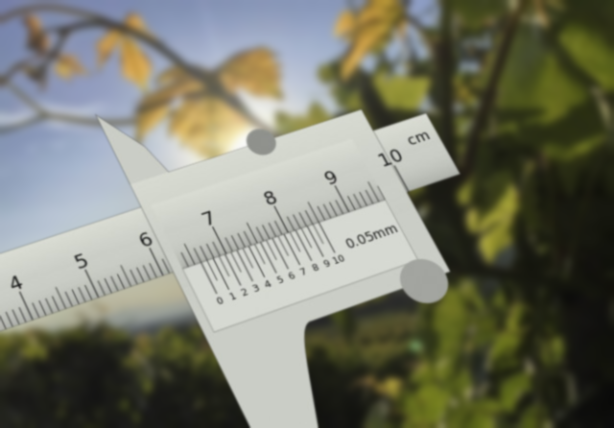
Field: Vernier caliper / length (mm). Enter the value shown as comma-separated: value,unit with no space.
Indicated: 66.0,mm
